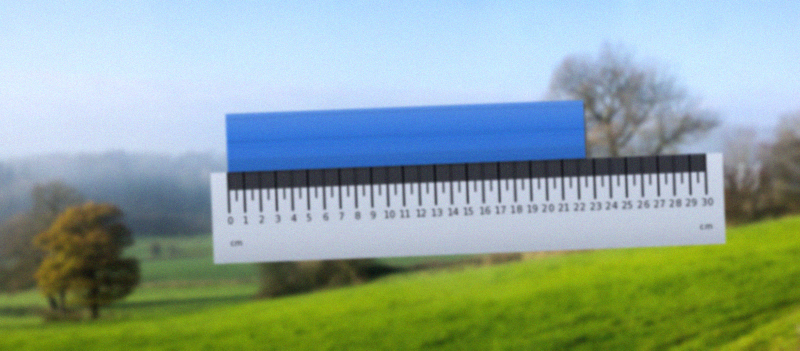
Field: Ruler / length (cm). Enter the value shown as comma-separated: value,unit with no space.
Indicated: 22.5,cm
